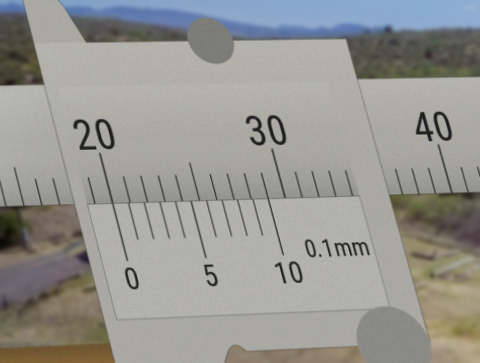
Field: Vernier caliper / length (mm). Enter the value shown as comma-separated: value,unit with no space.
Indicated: 20.0,mm
